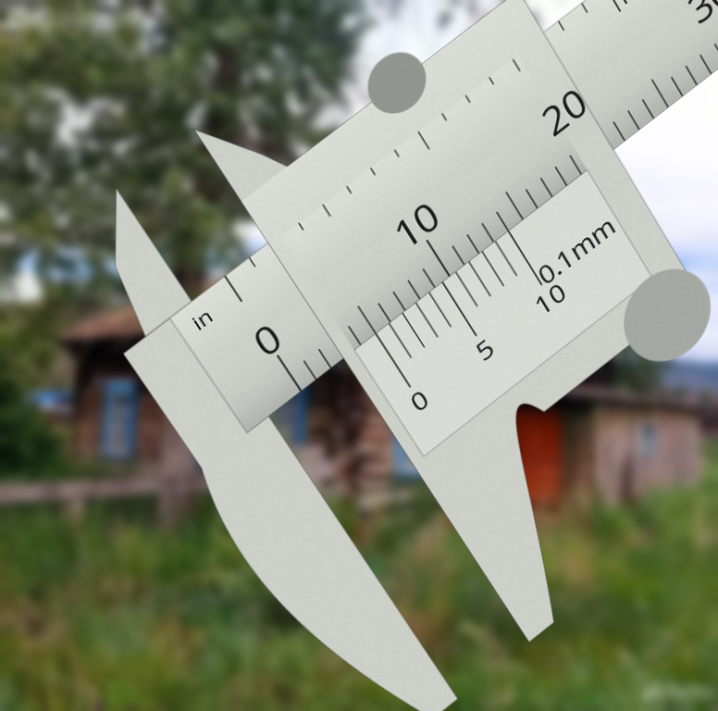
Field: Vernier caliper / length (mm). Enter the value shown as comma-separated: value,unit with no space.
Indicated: 5.0,mm
